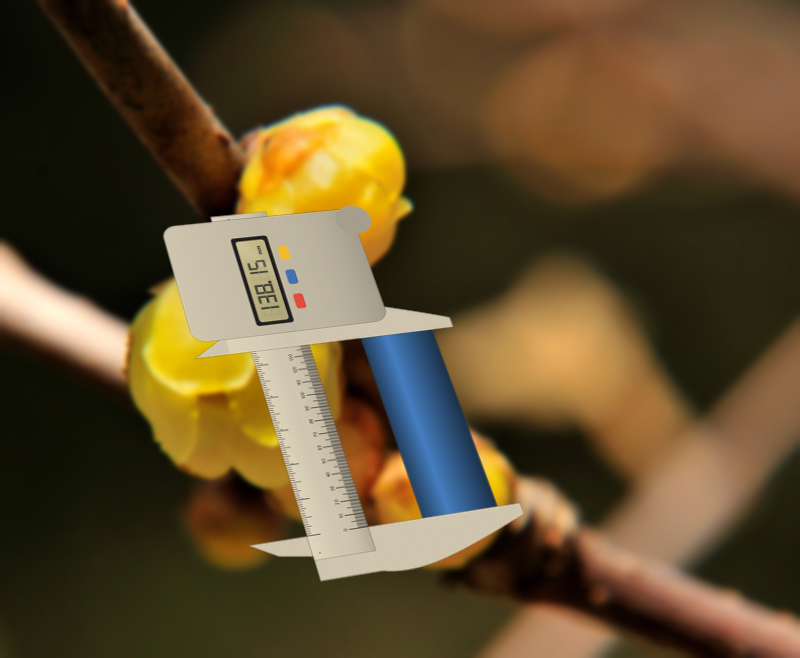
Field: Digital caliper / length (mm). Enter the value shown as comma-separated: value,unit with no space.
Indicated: 138.15,mm
